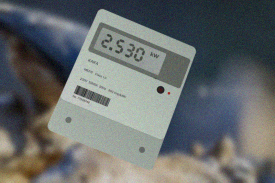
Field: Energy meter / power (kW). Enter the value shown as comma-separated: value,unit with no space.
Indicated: 2.530,kW
